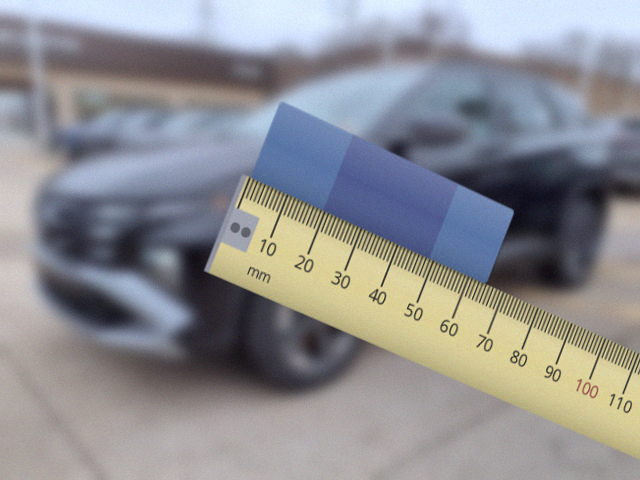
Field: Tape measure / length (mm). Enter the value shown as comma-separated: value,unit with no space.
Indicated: 65,mm
